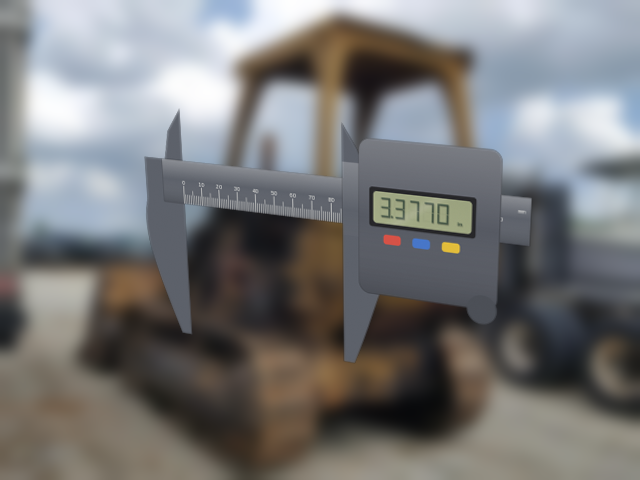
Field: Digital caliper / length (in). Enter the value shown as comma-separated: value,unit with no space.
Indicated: 3.3770,in
